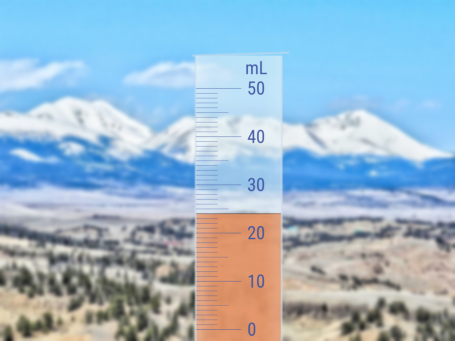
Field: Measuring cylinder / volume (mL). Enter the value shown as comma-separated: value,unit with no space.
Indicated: 24,mL
